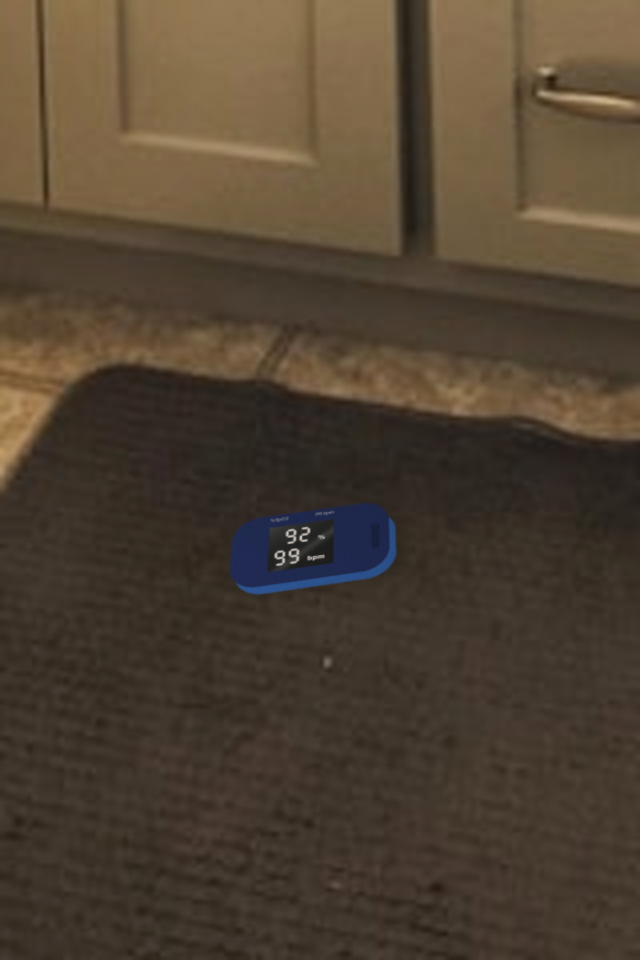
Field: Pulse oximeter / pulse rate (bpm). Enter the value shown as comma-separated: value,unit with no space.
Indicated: 99,bpm
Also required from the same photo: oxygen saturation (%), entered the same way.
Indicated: 92,%
